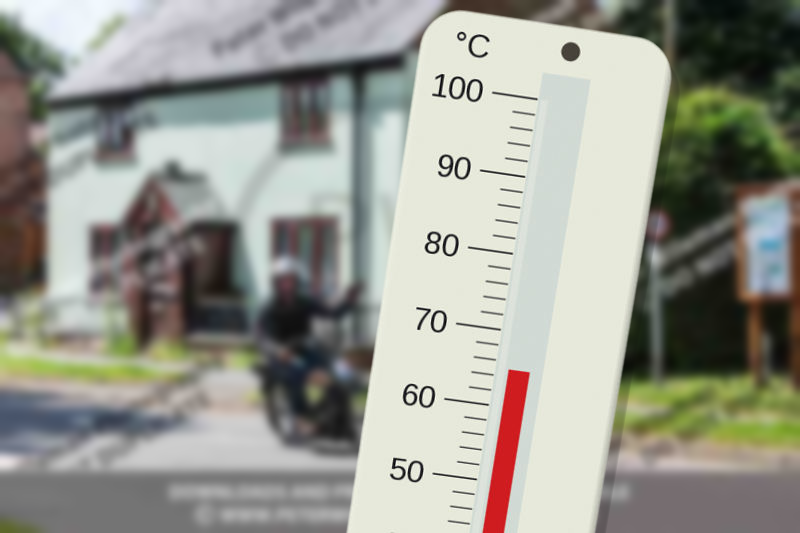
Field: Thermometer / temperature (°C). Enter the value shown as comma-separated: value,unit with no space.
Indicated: 65,°C
